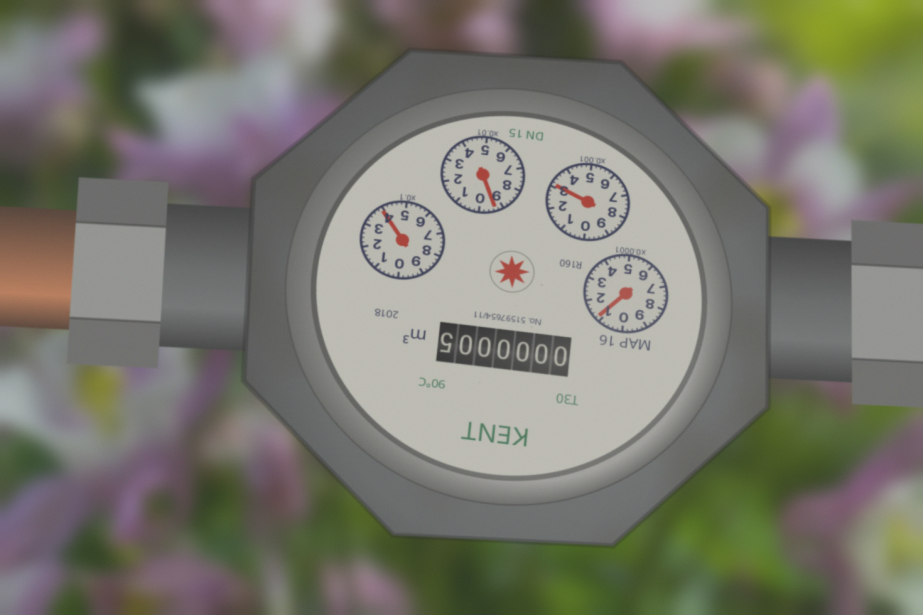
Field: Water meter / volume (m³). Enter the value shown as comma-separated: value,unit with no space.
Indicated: 5.3931,m³
